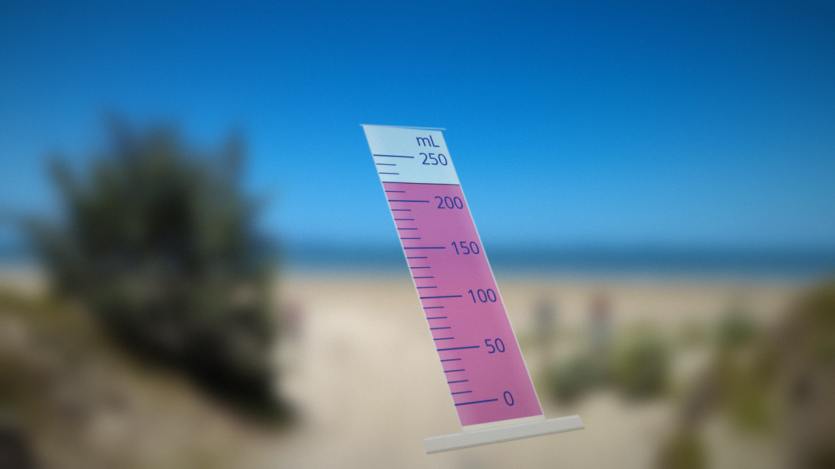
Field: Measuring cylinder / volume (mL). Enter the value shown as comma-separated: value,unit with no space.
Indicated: 220,mL
